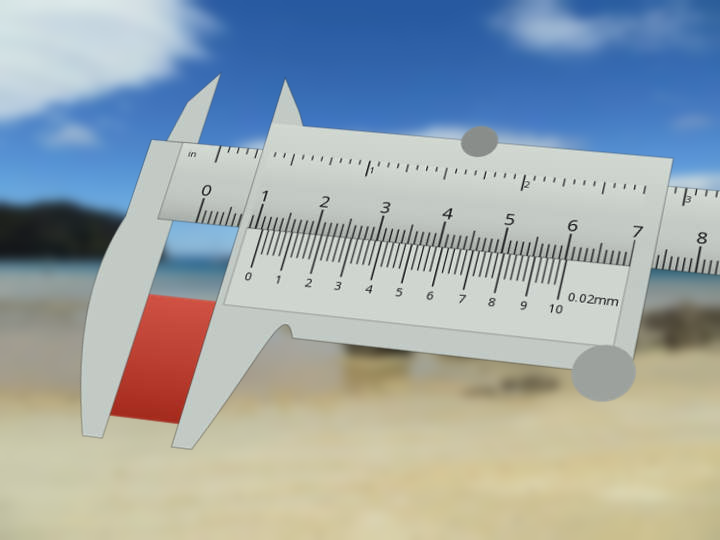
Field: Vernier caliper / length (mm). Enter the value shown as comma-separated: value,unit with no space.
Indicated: 11.2,mm
